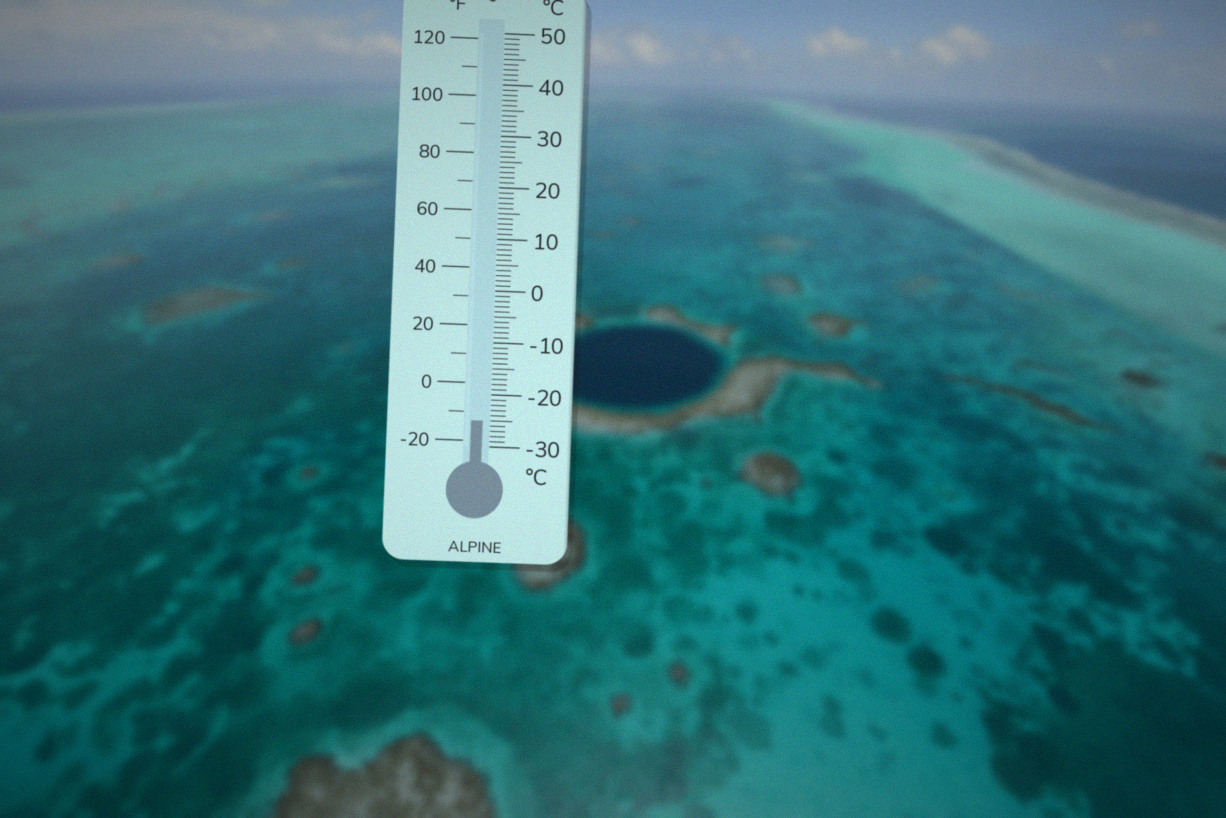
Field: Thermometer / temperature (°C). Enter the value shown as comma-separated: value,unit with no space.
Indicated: -25,°C
